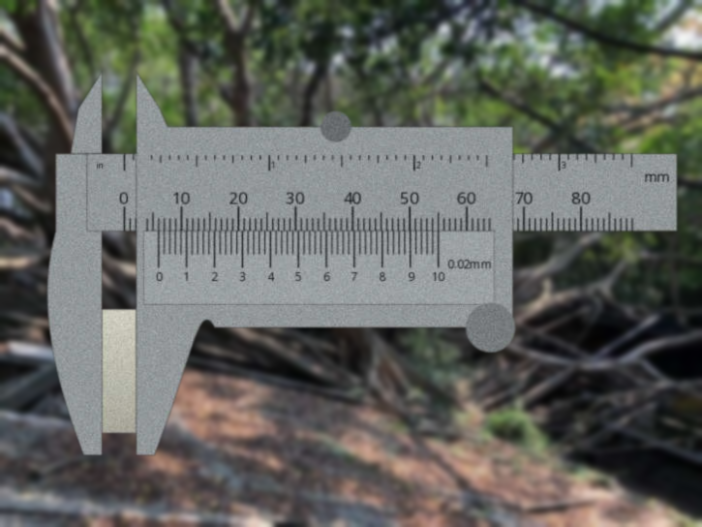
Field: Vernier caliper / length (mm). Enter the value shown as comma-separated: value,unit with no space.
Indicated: 6.0,mm
